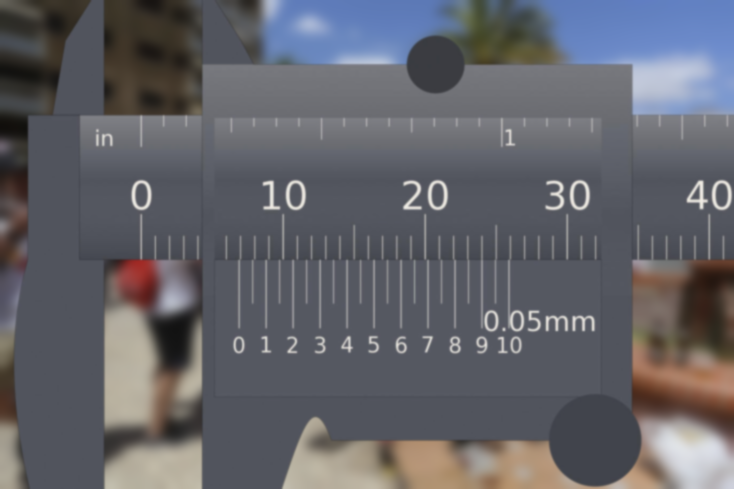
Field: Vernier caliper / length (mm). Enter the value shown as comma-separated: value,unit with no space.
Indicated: 6.9,mm
